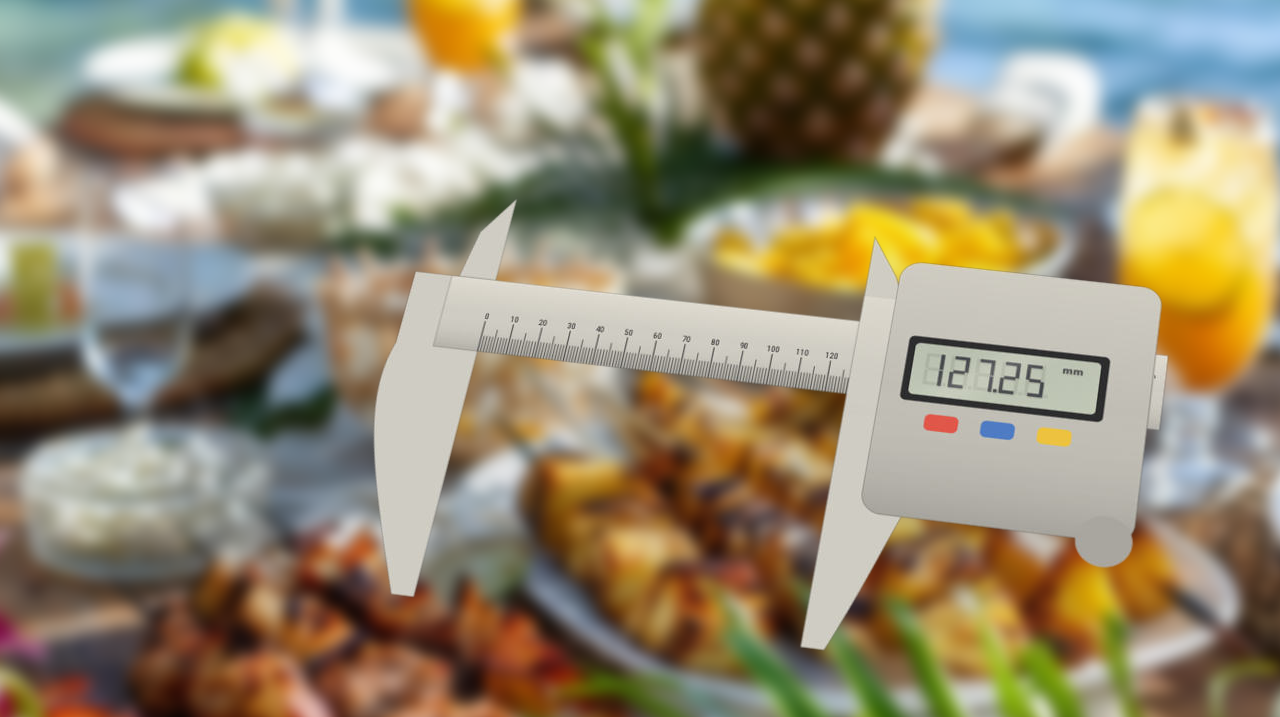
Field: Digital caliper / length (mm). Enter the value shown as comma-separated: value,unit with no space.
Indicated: 127.25,mm
